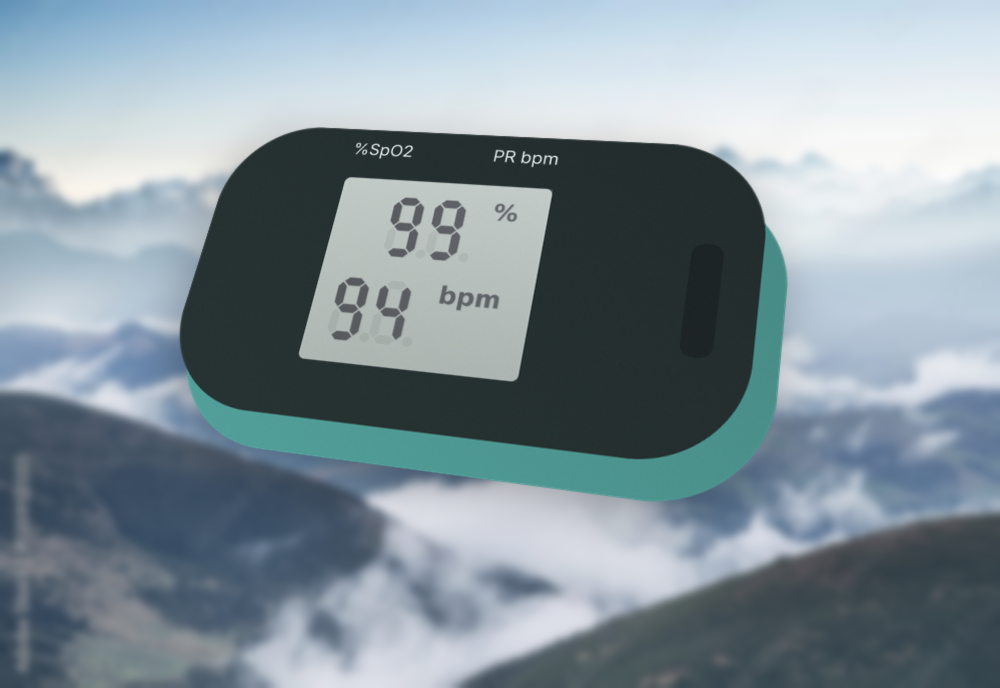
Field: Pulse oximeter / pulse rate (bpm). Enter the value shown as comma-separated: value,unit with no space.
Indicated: 94,bpm
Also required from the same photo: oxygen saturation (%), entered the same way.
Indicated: 99,%
